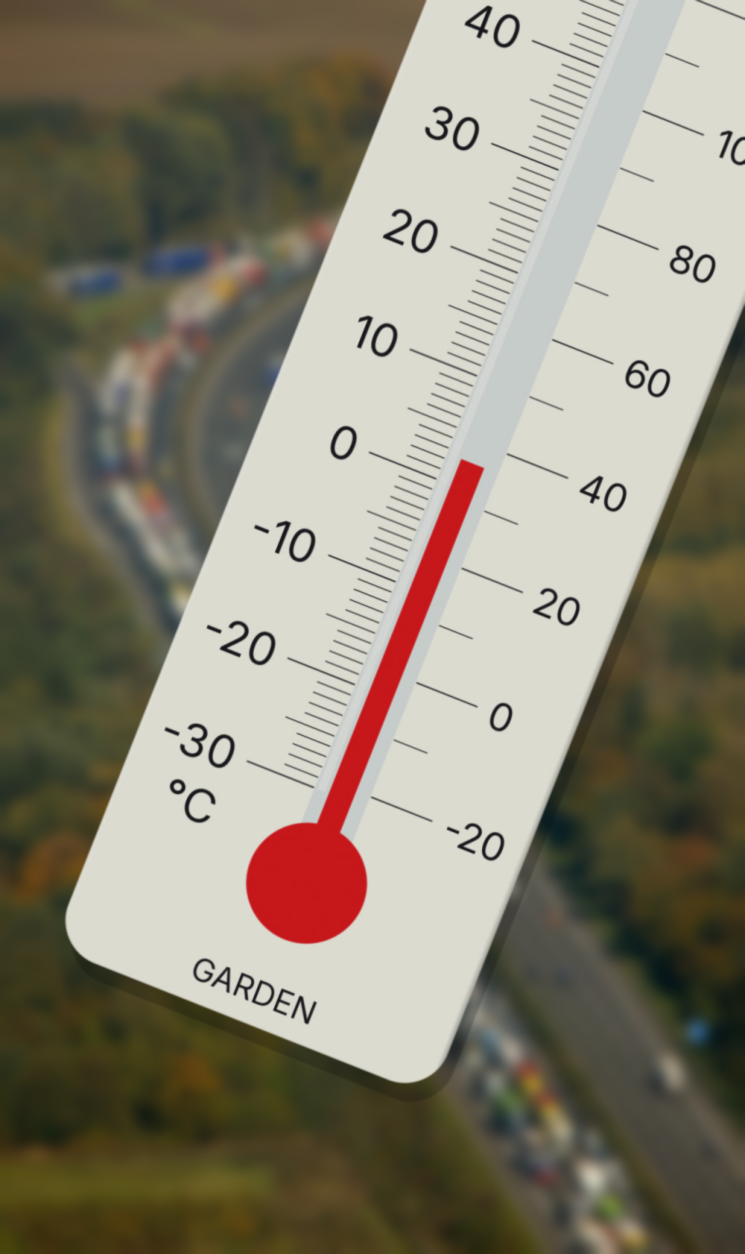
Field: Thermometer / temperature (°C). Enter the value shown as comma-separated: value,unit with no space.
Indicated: 2.5,°C
